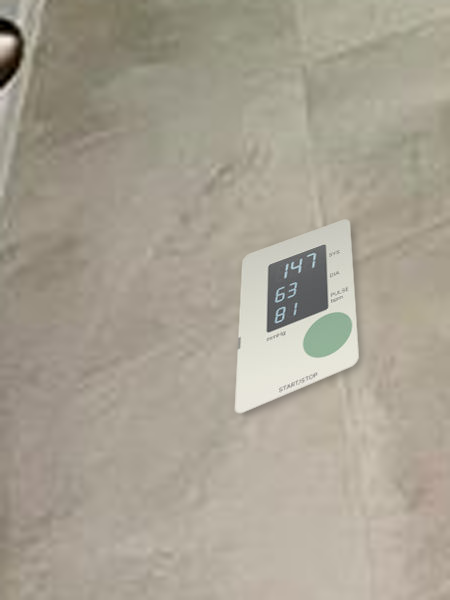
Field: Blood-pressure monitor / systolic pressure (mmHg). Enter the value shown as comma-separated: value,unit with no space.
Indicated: 147,mmHg
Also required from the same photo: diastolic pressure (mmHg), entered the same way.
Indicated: 63,mmHg
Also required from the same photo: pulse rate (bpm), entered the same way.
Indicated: 81,bpm
